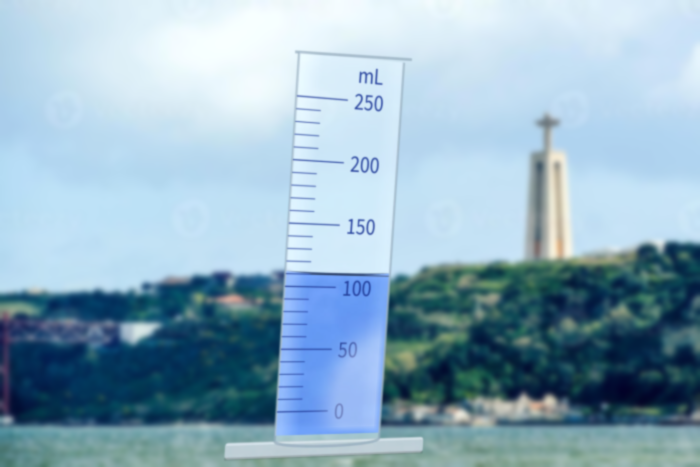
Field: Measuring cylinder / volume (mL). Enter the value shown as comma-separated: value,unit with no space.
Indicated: 110,mL
